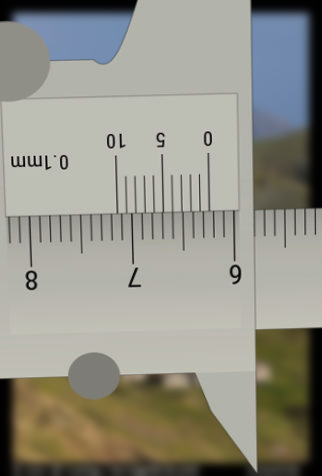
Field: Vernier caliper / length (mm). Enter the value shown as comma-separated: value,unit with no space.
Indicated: 62.4,mm
